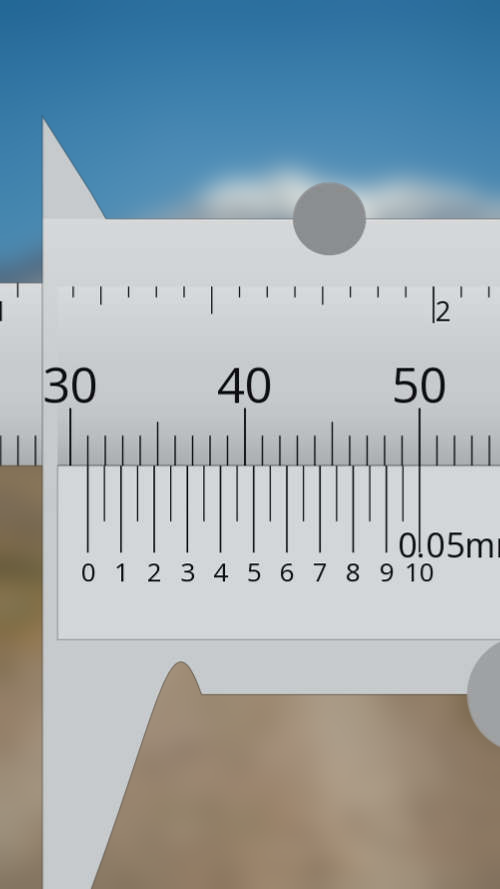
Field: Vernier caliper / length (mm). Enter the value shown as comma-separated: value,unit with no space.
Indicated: 31.0,mm
